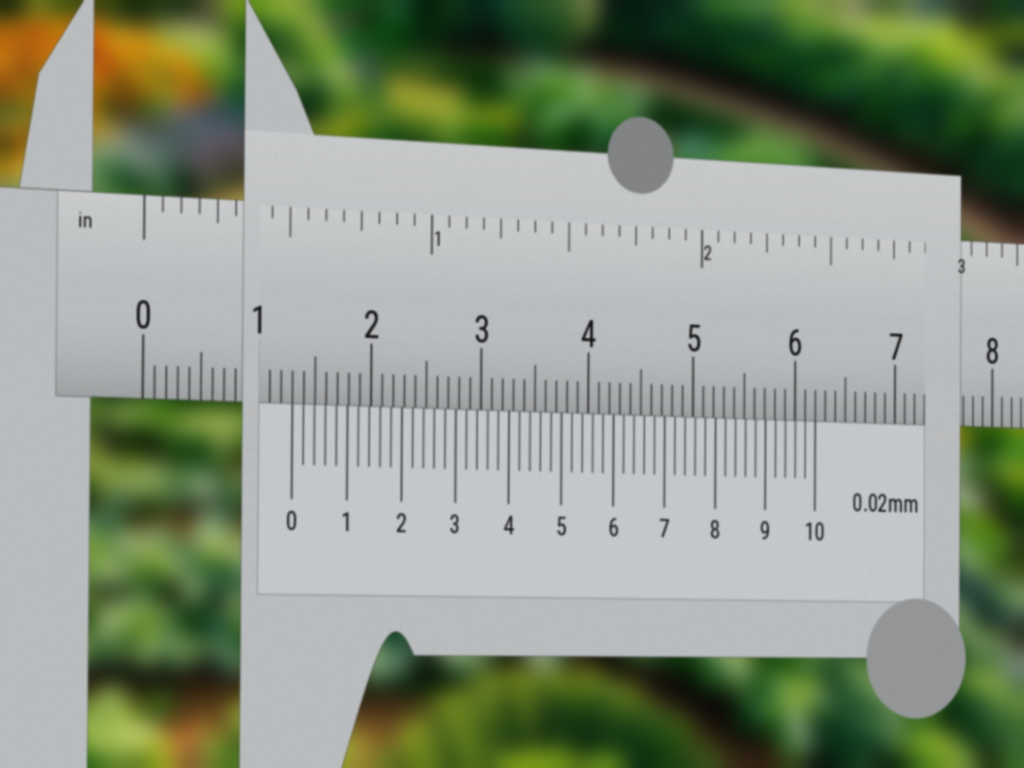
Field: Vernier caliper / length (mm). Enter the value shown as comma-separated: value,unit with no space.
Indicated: 13.0,mm
